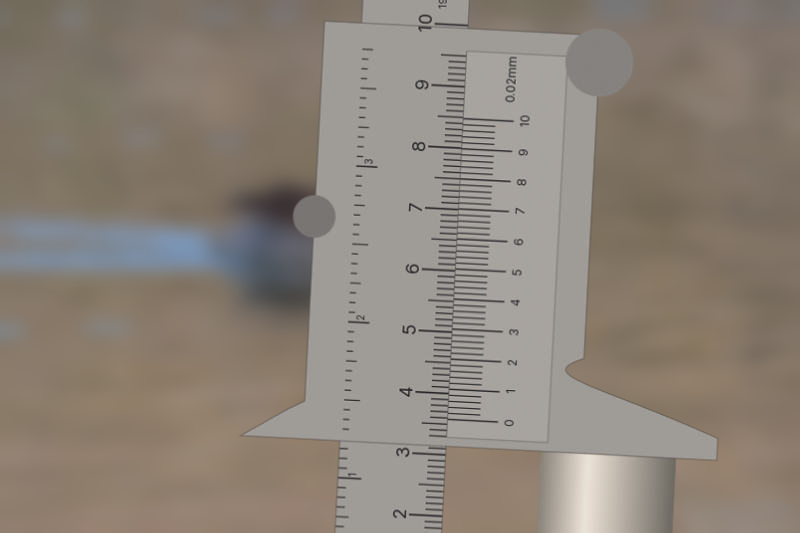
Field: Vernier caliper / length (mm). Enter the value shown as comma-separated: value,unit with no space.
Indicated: 35.8,mm
